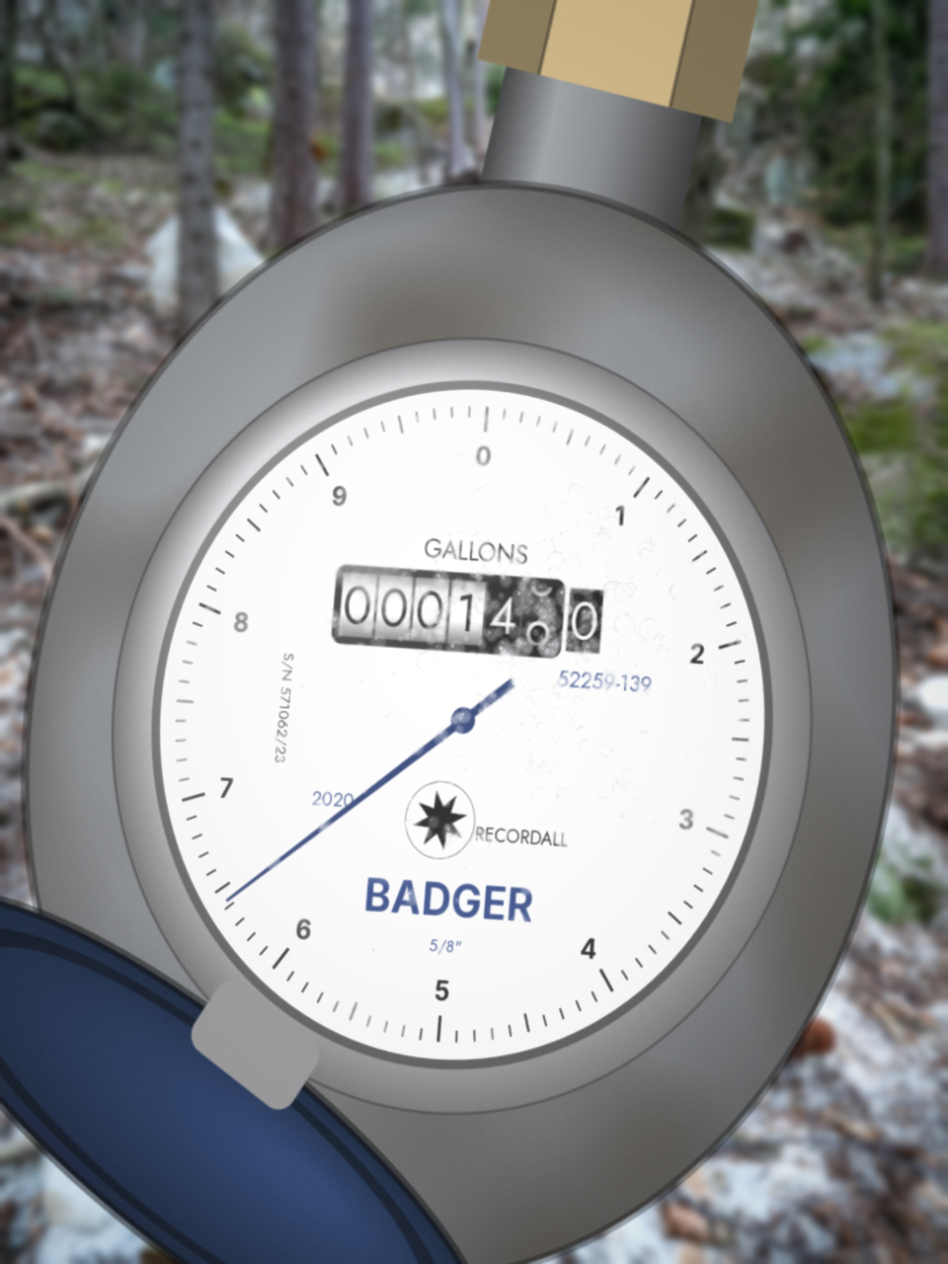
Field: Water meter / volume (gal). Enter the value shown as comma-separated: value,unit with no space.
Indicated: 1486.4,gal
